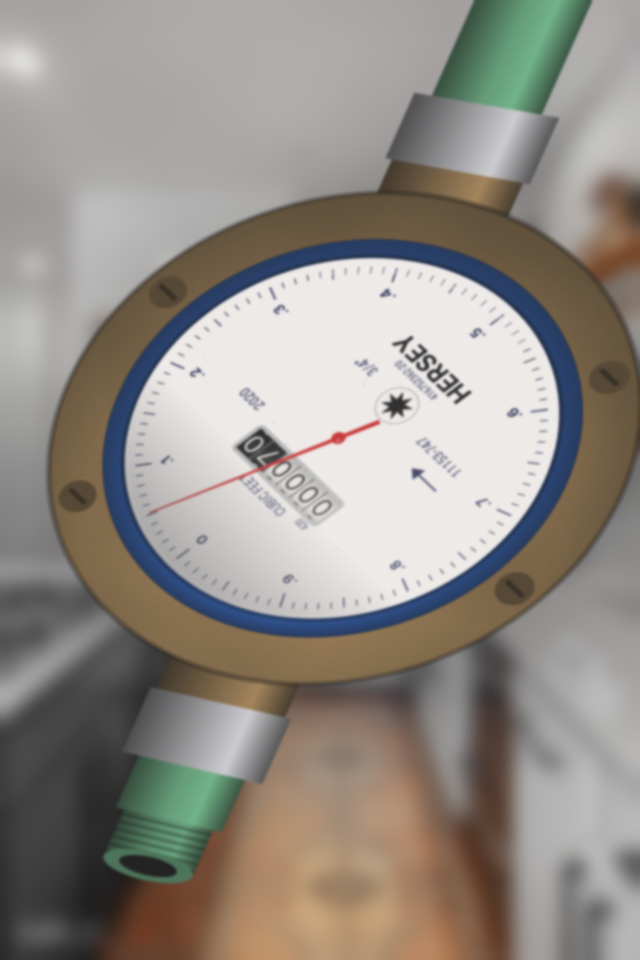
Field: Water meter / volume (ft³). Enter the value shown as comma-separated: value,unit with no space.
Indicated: 70.05,ft³
